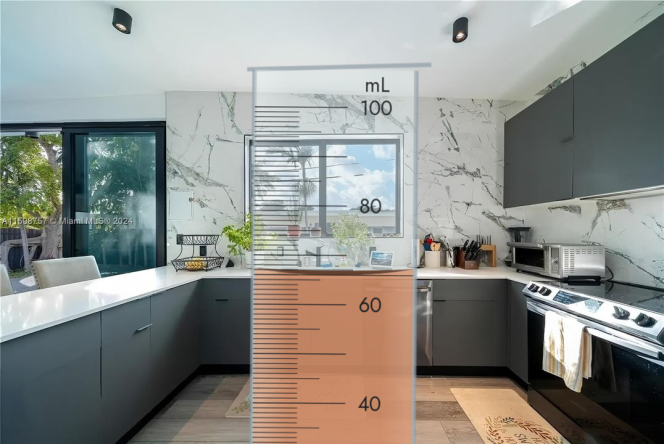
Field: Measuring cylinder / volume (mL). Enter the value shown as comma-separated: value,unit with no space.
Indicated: 66,mL
